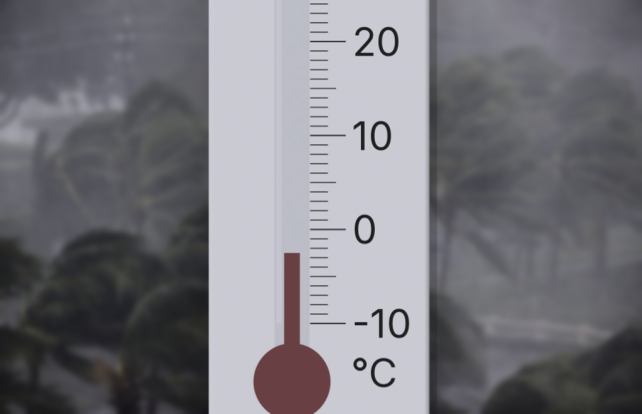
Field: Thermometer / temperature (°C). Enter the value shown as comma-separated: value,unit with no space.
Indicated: -2.5,°C
